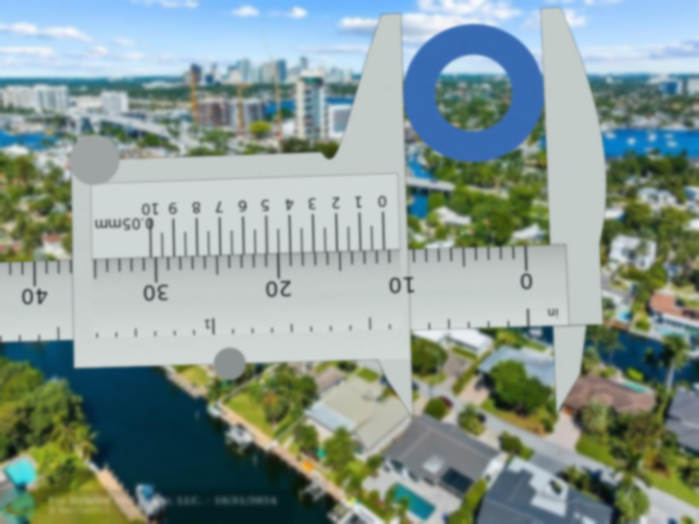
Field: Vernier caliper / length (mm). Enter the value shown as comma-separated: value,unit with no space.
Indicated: 11.4,mm
